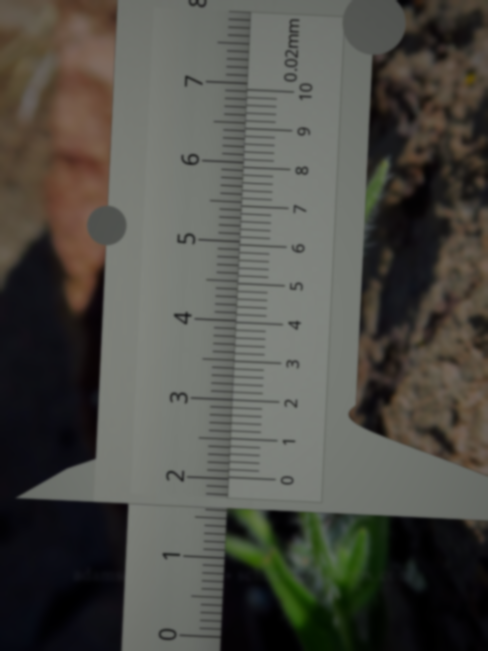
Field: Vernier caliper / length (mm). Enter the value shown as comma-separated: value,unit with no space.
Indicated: 20.2,mm
